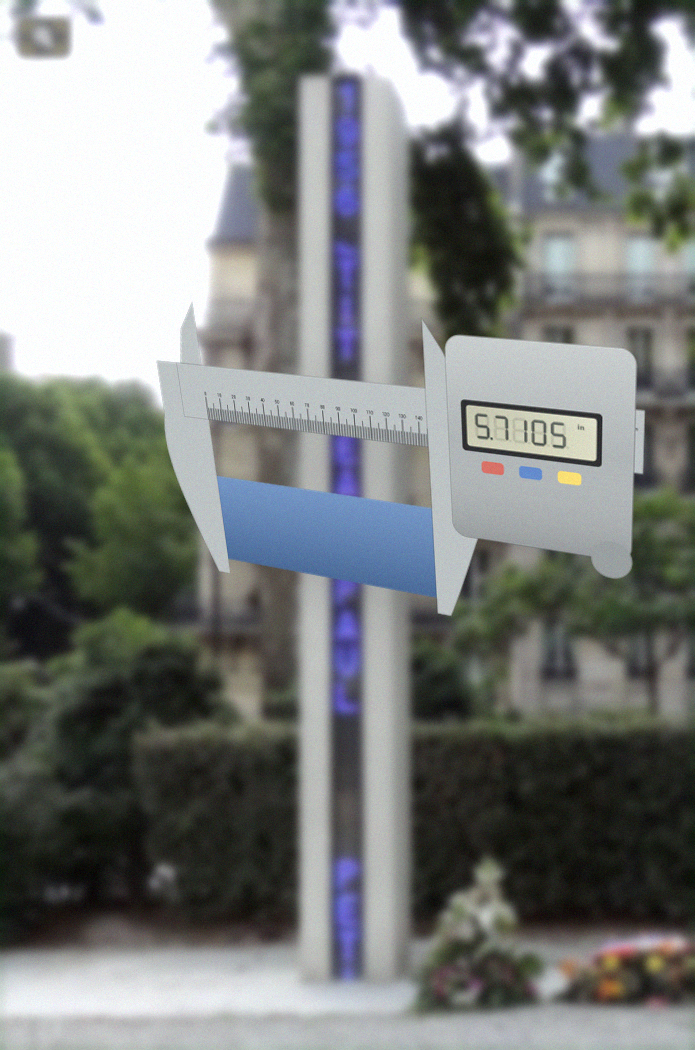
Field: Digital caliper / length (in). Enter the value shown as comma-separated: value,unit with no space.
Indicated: 5.7105,in
